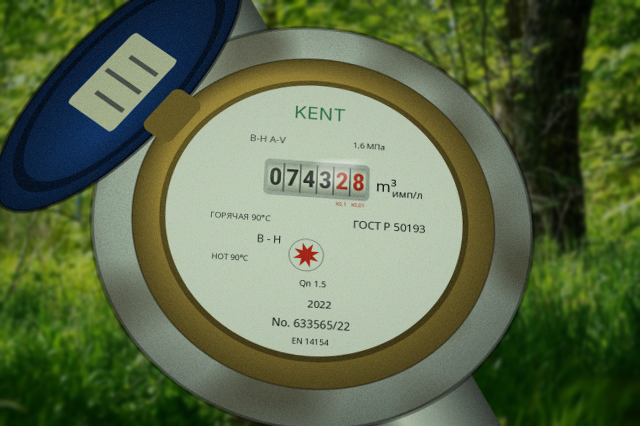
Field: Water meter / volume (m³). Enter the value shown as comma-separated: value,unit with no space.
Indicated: 743.28,m³
